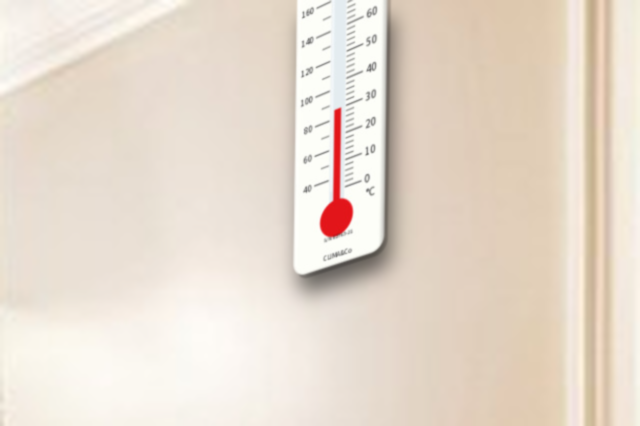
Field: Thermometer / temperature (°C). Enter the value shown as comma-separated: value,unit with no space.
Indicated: 30,°C
